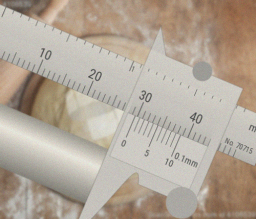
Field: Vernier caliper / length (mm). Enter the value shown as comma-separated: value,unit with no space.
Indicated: 29.6,mm
